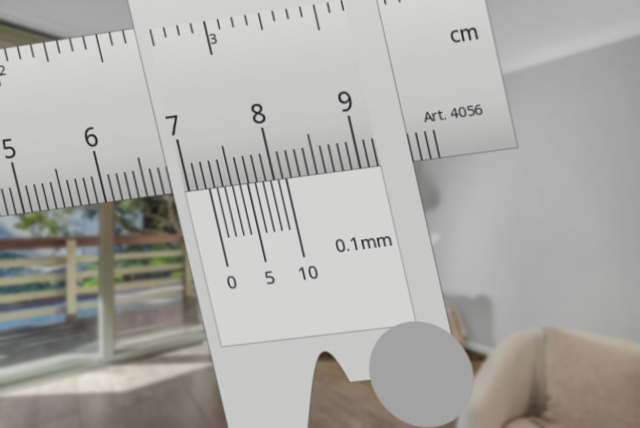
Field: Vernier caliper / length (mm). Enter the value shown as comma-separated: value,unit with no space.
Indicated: 72.4,mm
